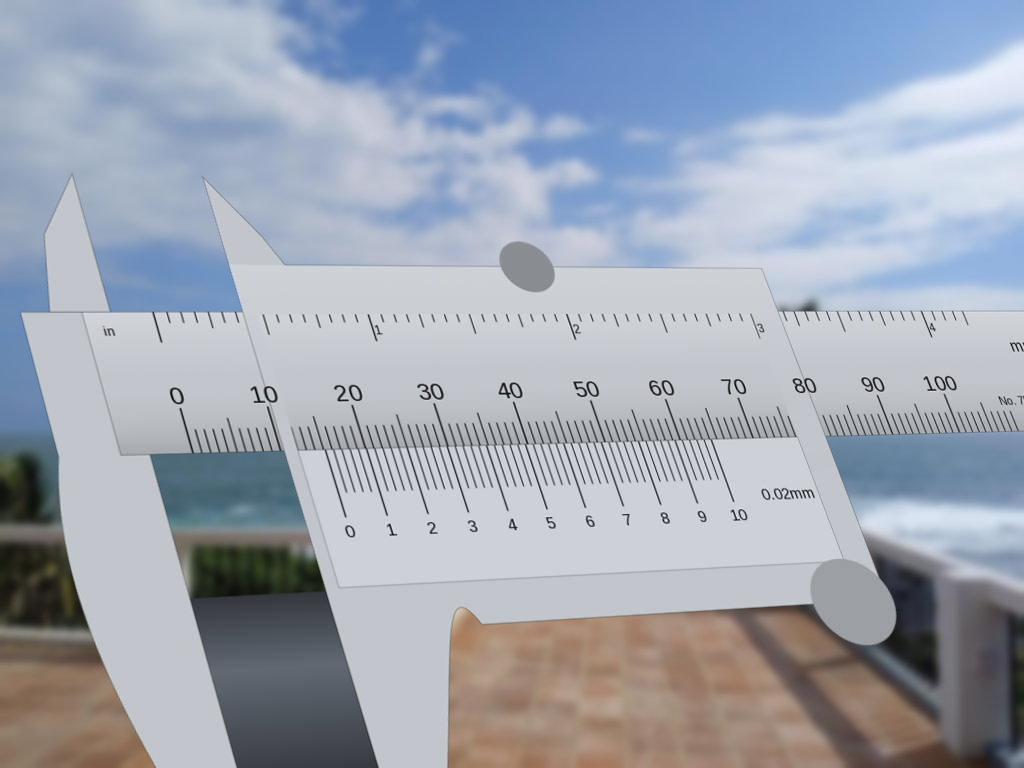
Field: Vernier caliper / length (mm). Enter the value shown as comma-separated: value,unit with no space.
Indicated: 15.2,mm
